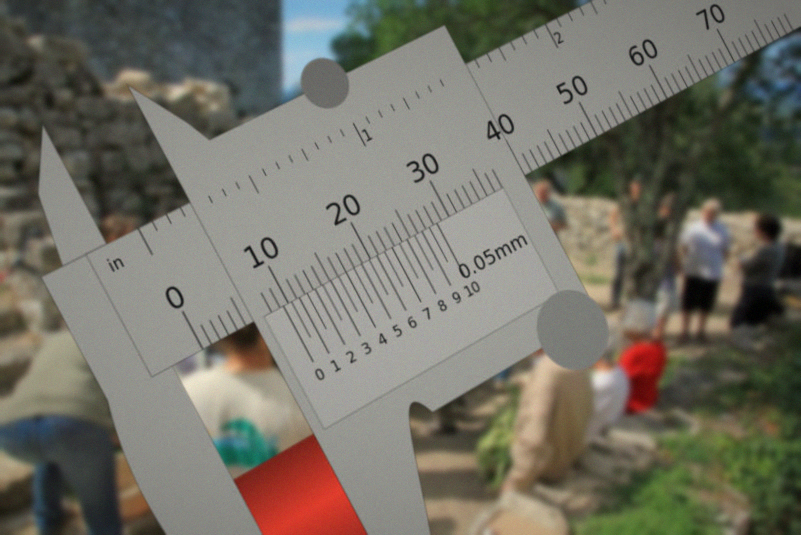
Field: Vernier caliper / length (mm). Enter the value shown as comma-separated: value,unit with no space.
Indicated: 9.4,mm
